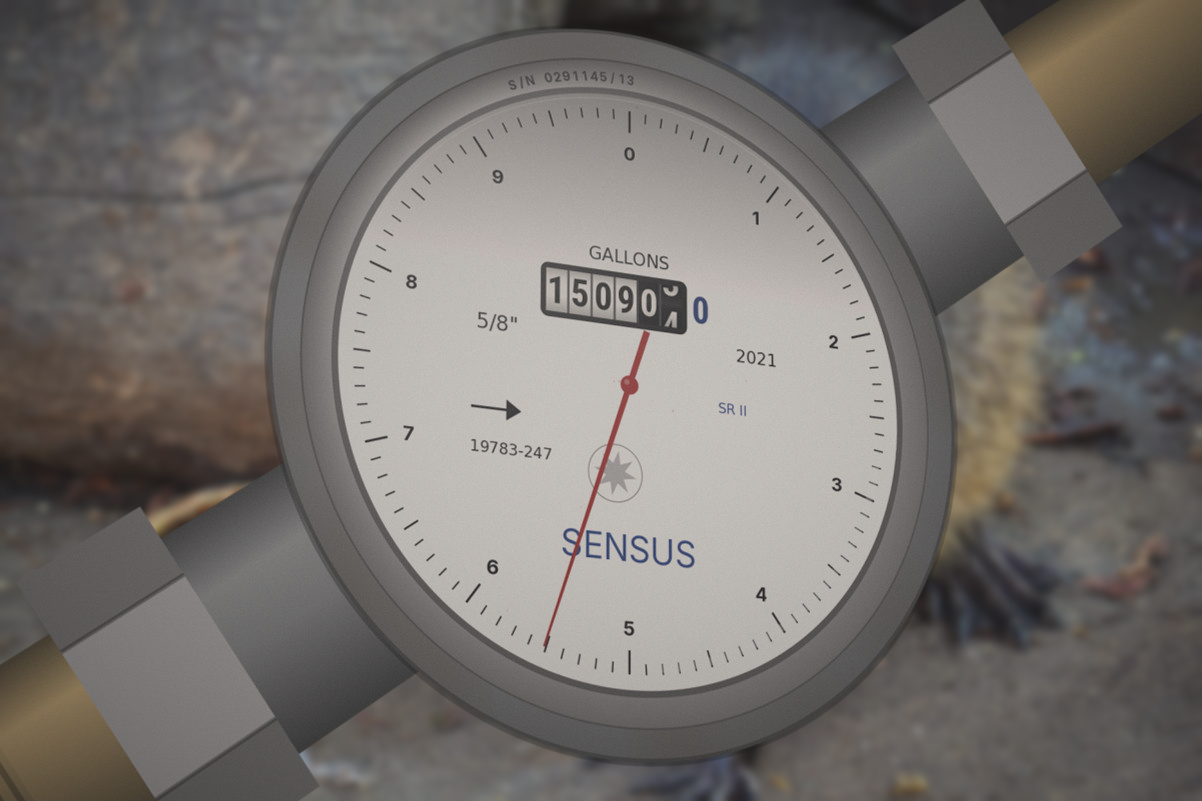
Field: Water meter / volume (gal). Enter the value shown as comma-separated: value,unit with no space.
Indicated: 1509035.5,gal
